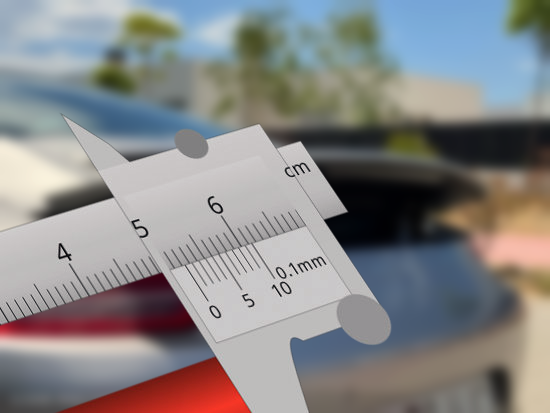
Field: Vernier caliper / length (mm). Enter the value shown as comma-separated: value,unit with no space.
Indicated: 52.4,mm
